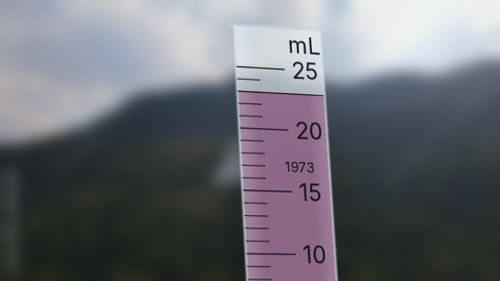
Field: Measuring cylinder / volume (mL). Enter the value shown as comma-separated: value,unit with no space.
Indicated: 23,mL
